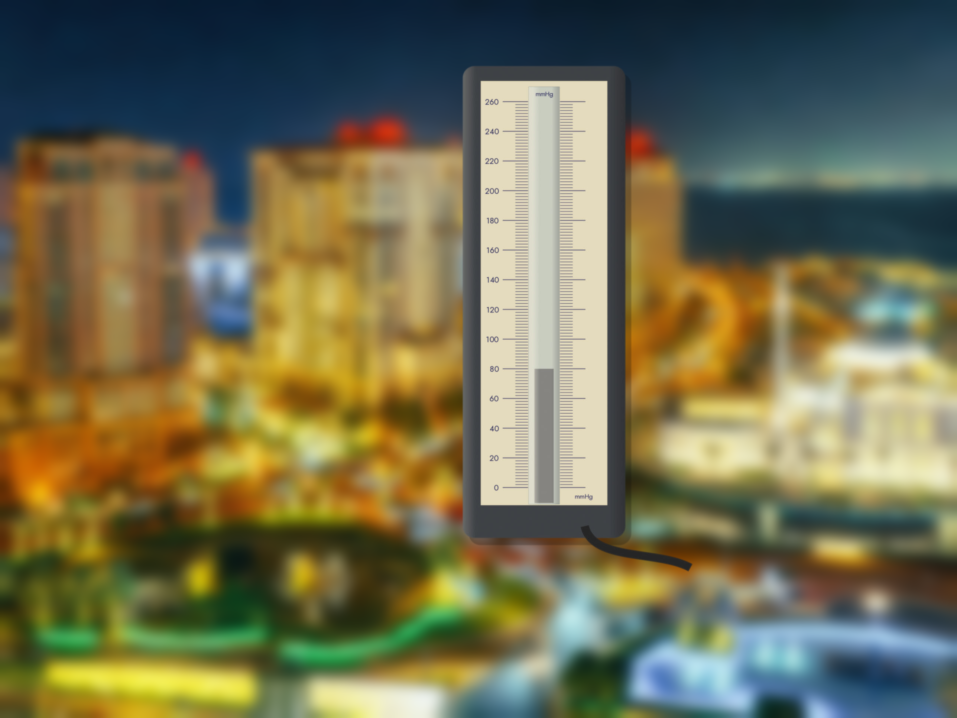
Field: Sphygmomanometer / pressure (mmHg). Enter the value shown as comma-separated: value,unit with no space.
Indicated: 80,mmHg
